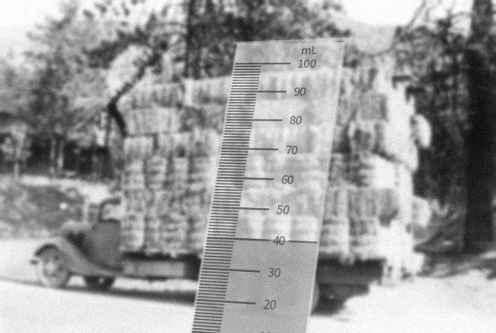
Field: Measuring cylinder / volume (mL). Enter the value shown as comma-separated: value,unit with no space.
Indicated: 40,mL
